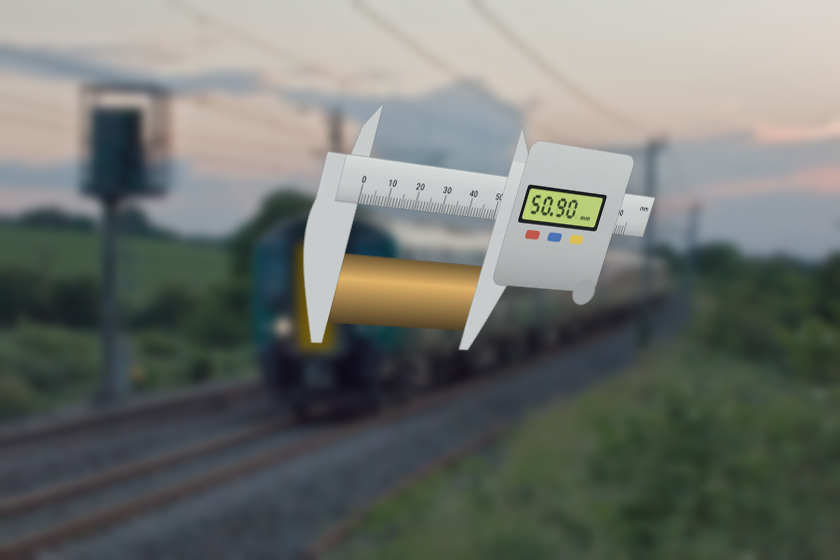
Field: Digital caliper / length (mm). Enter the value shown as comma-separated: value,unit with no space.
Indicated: 50.90,mm
